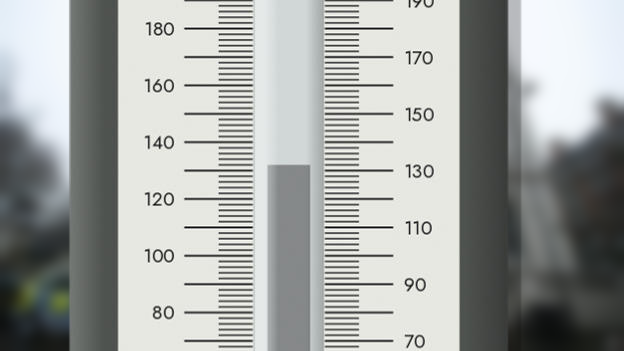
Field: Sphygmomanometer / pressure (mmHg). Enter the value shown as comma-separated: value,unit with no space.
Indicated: 132,mmHg
